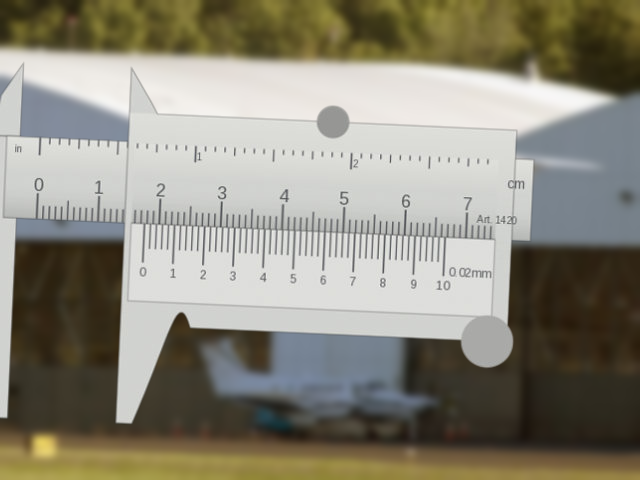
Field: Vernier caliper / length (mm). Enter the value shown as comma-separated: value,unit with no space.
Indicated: 17.6,mm
